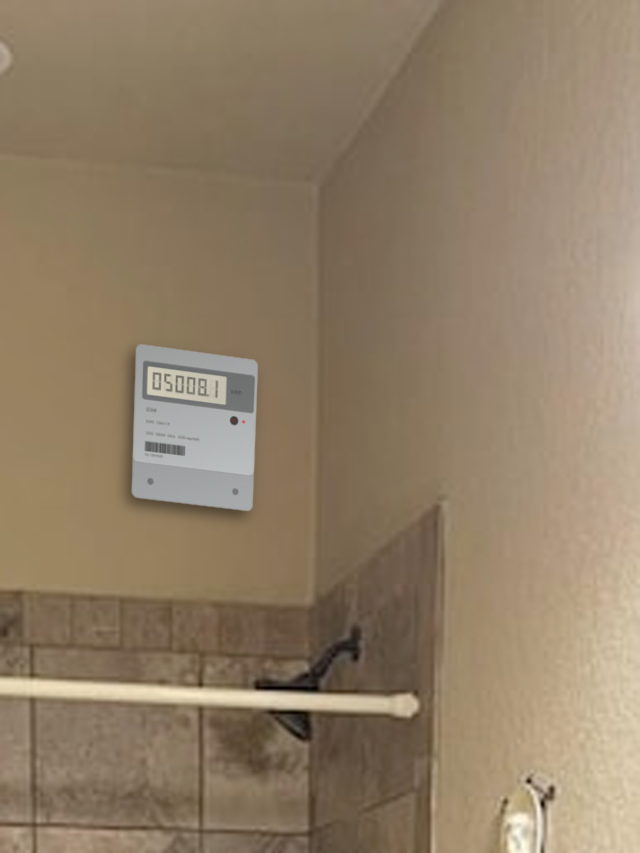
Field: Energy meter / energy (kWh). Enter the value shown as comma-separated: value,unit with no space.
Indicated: 5008.1,kWh
